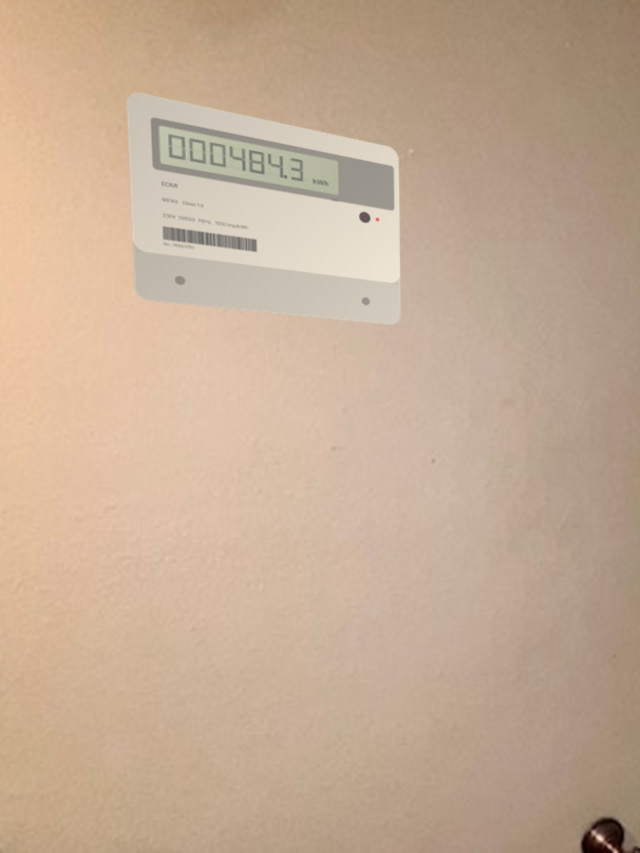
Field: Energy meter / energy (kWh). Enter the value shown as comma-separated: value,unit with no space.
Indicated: 484.3,kWh
